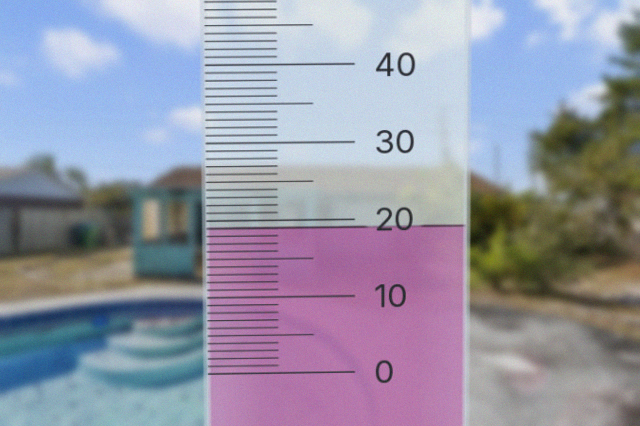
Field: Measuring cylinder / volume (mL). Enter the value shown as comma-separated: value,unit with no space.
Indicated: 19,mL
